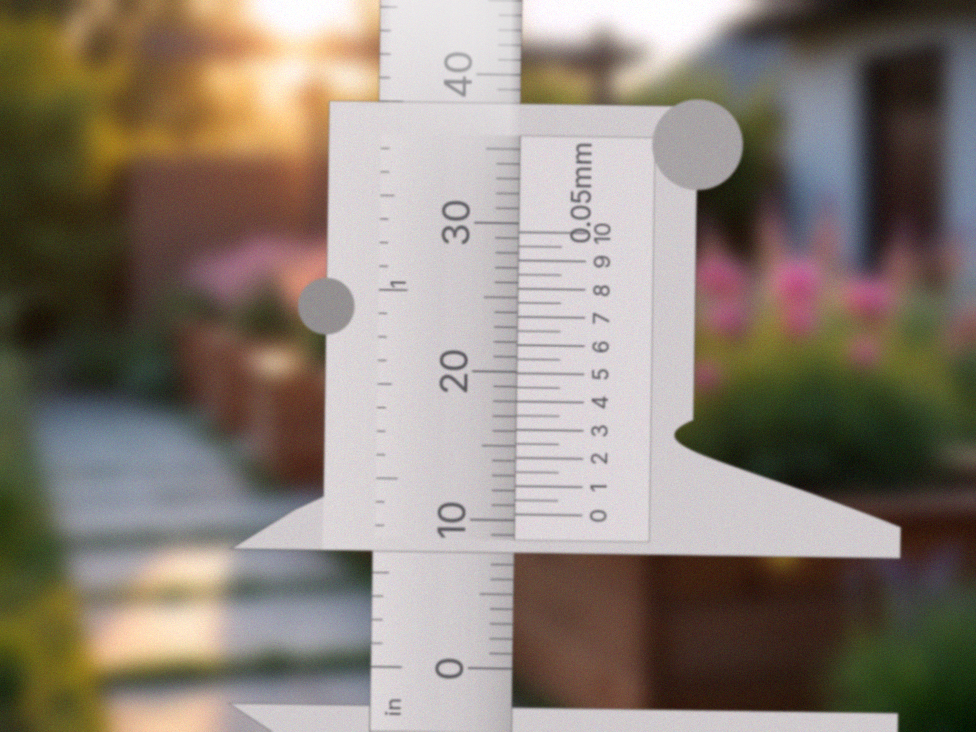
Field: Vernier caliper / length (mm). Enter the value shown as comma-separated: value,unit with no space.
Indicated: 10.4,mm
